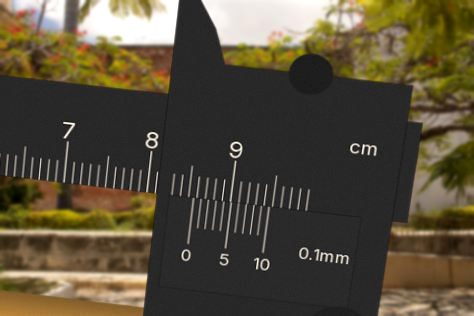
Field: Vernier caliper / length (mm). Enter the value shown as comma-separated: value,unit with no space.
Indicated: 85.6,mm
